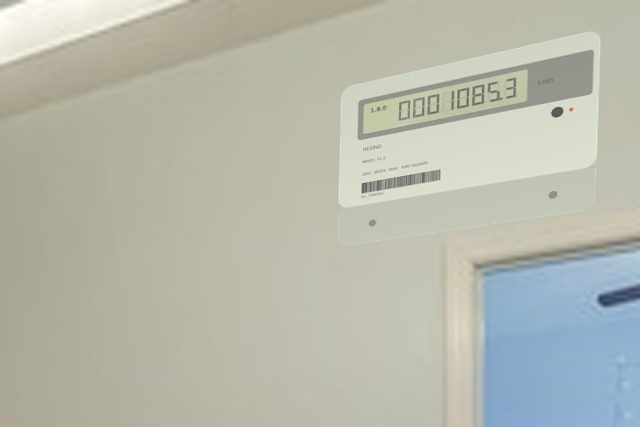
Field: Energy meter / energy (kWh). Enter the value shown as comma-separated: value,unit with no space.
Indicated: 1085.3,kWh
